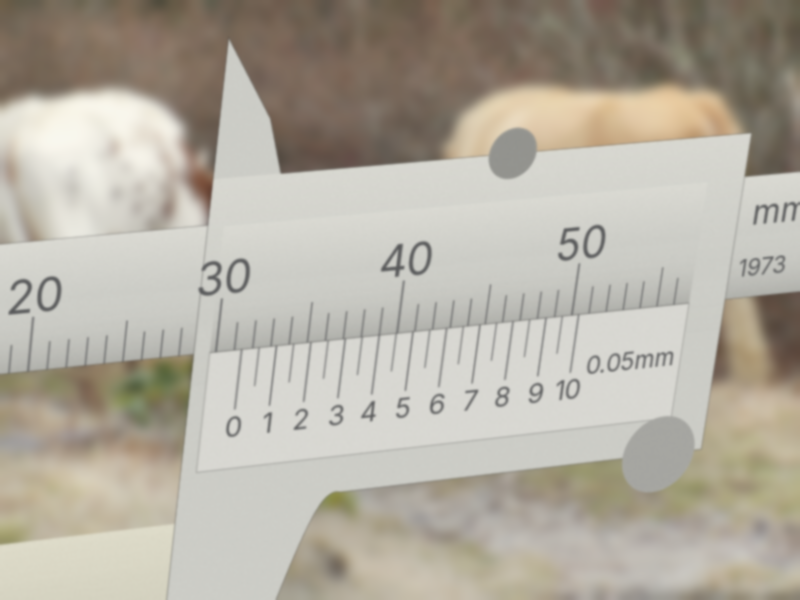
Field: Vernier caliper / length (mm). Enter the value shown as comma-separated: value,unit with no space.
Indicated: 31.4,mm
